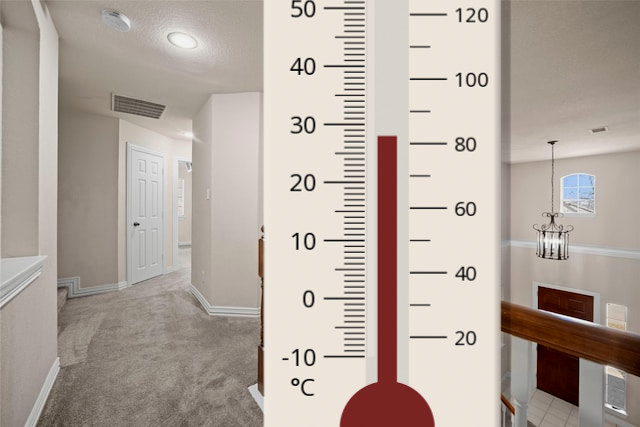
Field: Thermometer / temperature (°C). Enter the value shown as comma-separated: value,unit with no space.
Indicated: 28,°C
